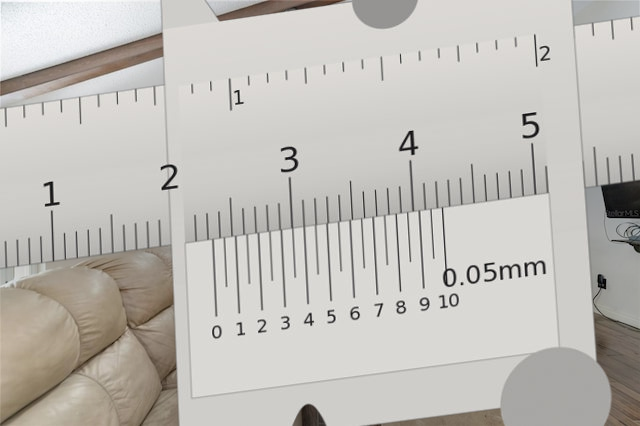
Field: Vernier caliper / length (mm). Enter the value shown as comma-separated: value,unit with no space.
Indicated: 23.4,mm
